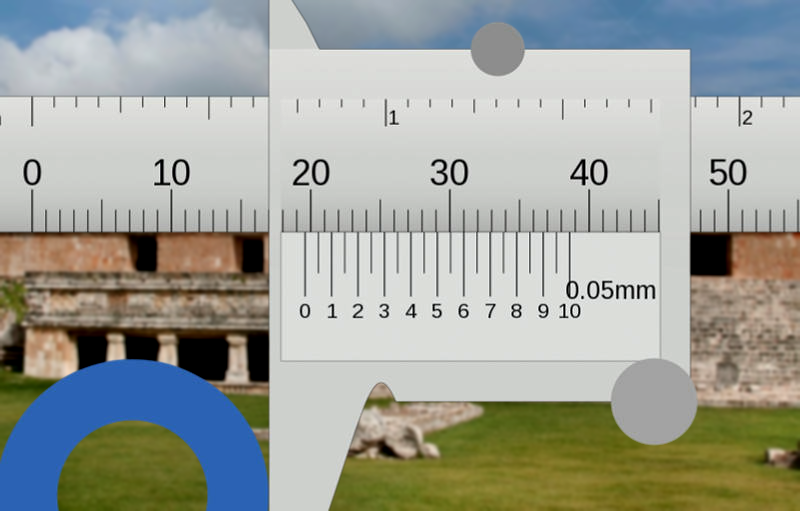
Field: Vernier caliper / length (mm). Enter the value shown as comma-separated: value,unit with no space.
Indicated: 19.6,mm
